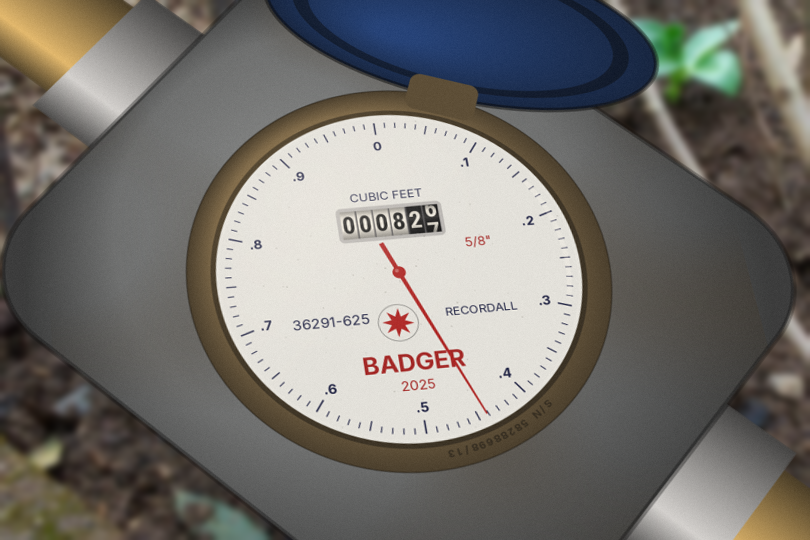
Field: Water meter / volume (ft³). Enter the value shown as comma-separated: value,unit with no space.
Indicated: 826.44,ft³
